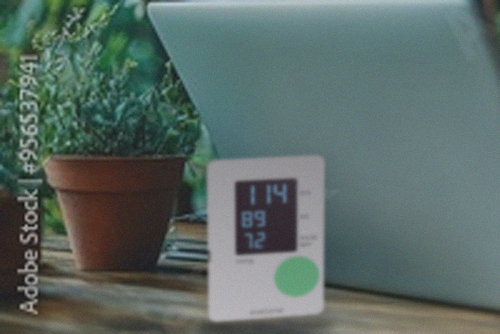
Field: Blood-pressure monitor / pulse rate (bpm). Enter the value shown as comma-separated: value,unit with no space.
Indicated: 72,bpm
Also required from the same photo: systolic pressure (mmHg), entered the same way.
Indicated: 114,mmHg
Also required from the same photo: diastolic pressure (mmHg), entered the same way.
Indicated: 89,mmHg
